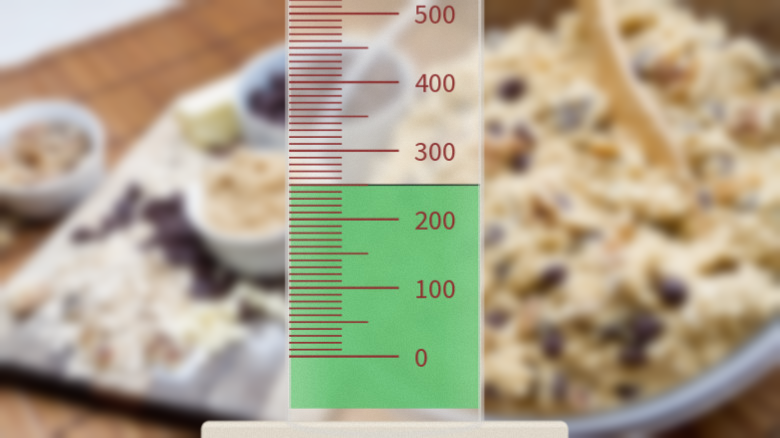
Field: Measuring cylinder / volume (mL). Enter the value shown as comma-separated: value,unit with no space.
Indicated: 250,mL
